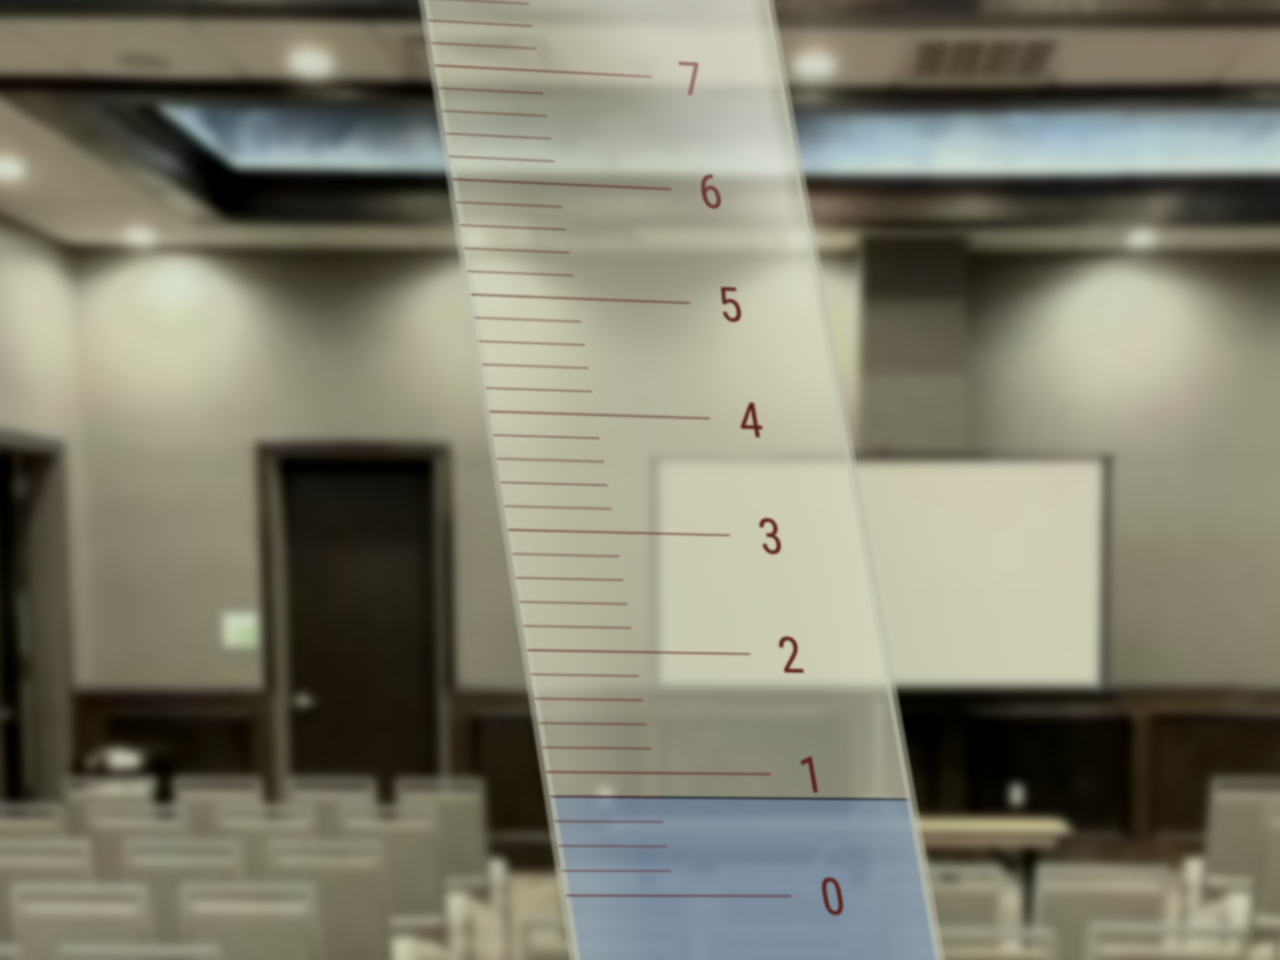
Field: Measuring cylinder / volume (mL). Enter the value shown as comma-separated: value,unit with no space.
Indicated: 0.8,mL
